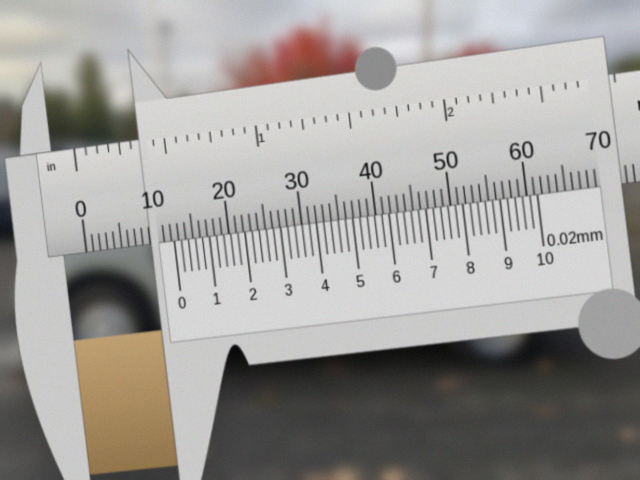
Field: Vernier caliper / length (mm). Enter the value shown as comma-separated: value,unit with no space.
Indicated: 12.4,mm
